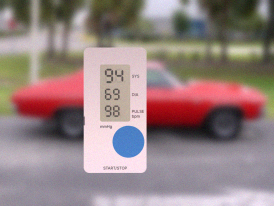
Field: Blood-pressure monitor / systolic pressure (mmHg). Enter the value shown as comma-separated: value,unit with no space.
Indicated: 94,mmHg
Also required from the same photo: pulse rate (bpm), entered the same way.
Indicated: 98,bpm
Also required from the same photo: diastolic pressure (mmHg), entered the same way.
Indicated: 69,mmHg
